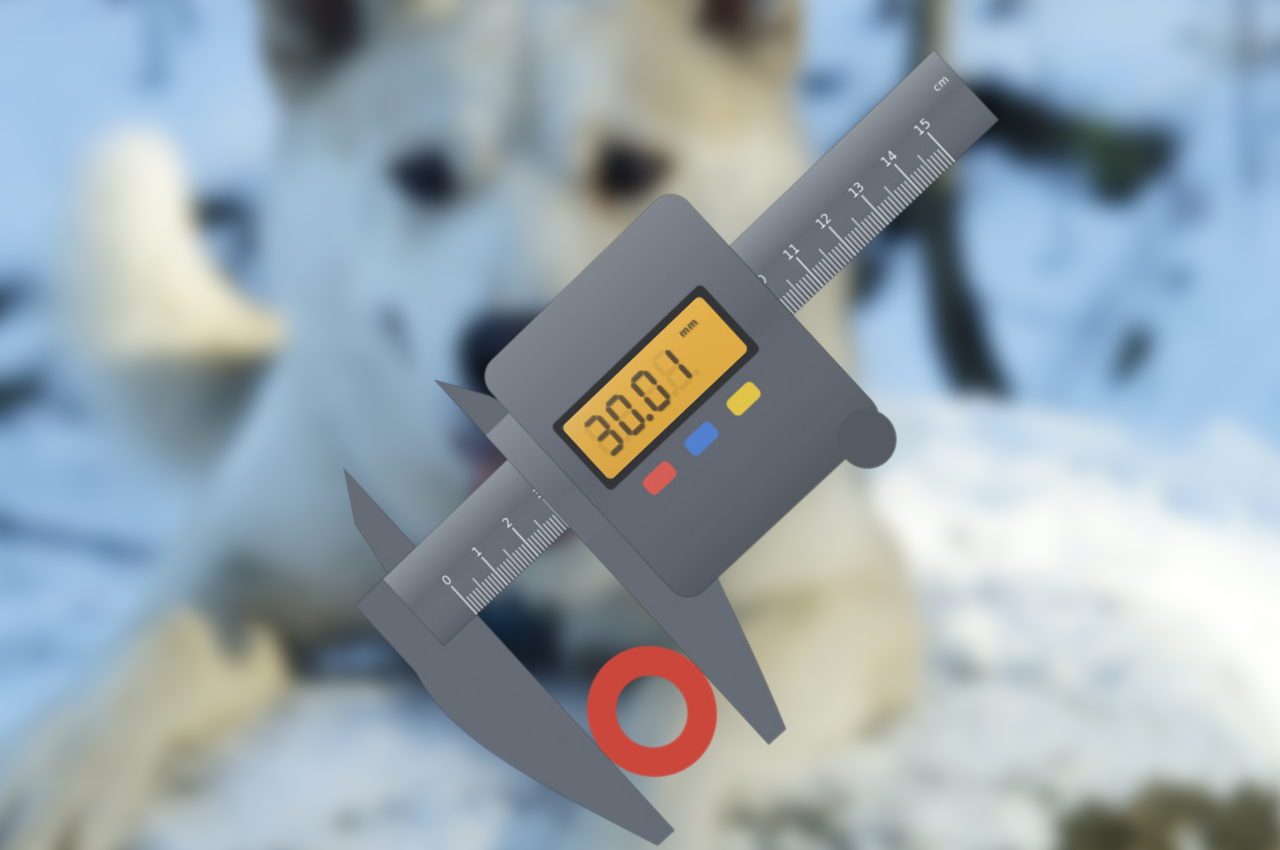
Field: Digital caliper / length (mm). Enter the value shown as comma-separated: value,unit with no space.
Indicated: 30.01,mm
